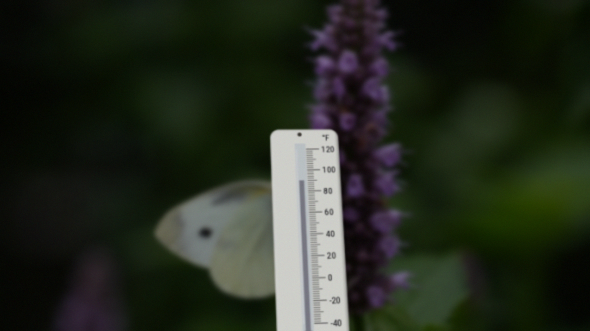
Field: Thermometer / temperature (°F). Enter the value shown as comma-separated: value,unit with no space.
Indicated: 90,°F
